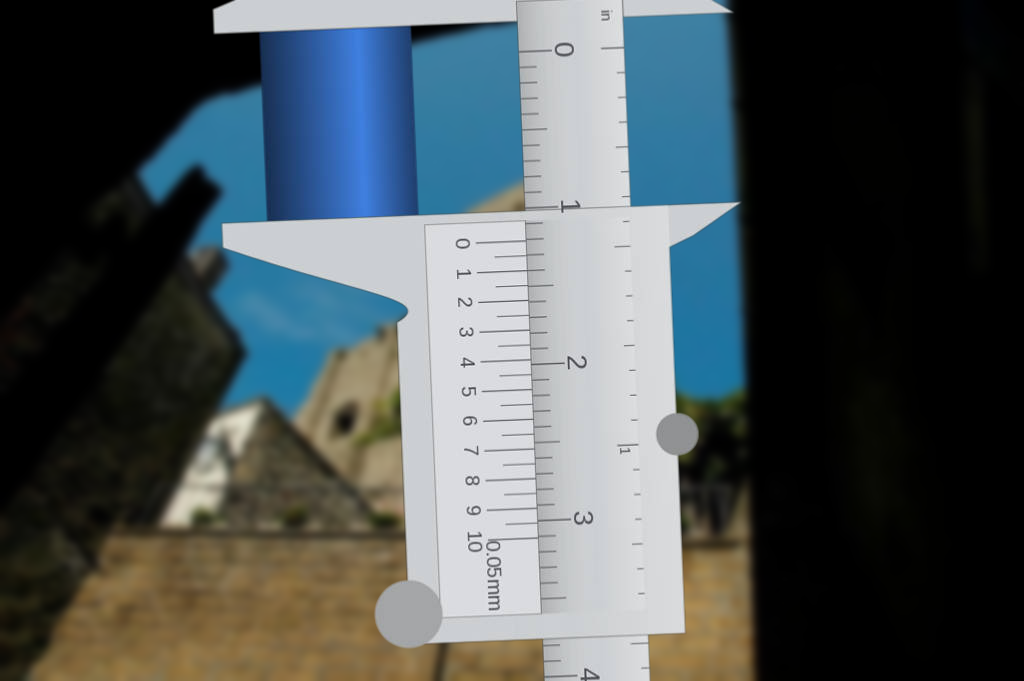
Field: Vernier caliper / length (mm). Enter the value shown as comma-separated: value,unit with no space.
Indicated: 12.1,mm
